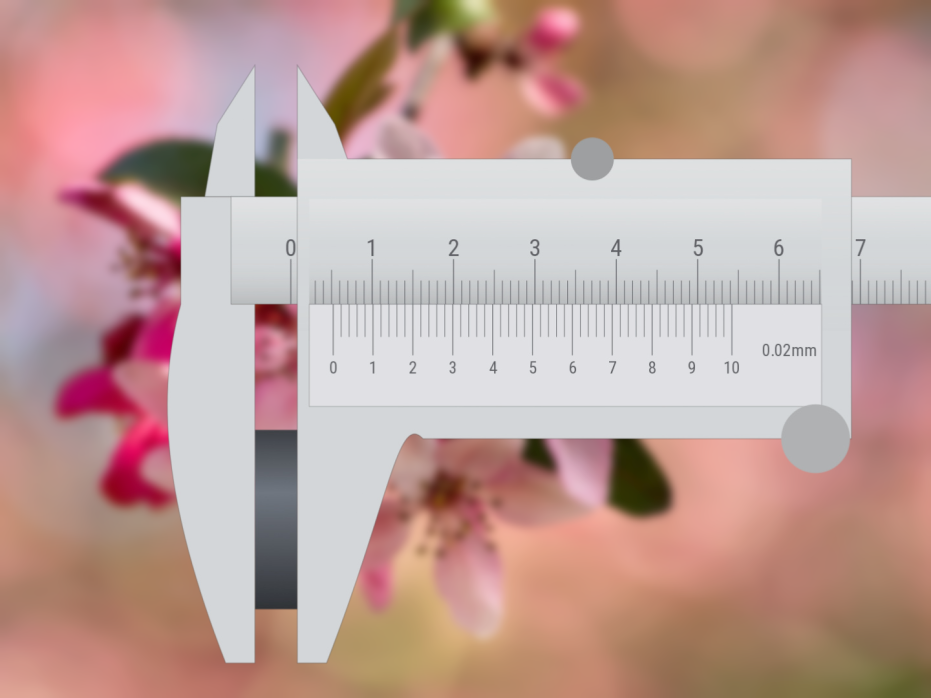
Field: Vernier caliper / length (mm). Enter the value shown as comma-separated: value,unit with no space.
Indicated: 5.2,mm
